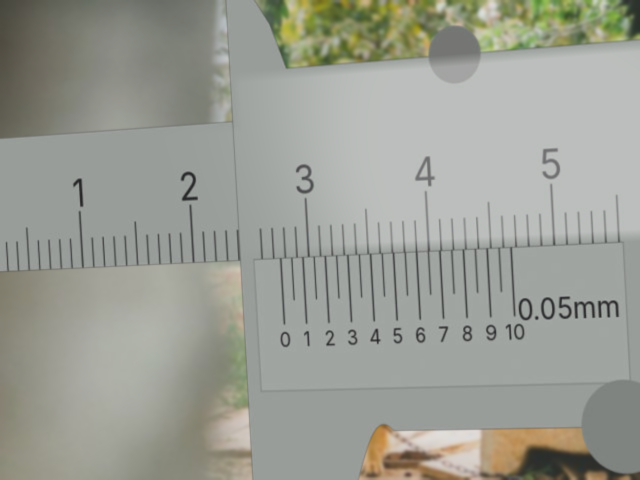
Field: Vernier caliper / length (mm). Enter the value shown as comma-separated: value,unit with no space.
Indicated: 27.6,mm
